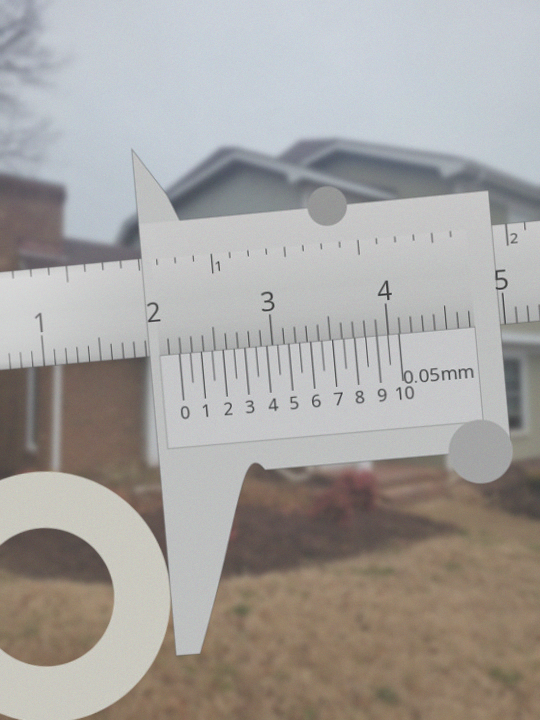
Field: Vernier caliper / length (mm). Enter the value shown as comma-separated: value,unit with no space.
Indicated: 21.9,mm
